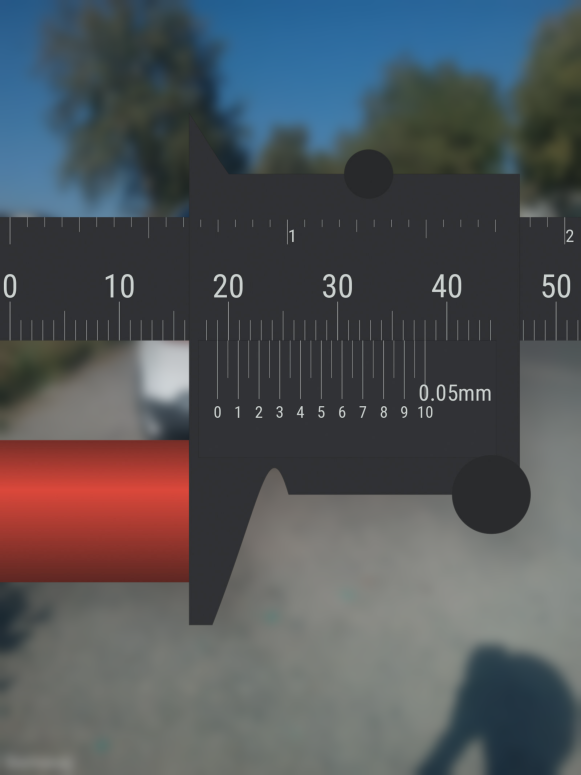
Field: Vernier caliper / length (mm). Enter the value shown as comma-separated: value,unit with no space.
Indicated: 19.0,mm
